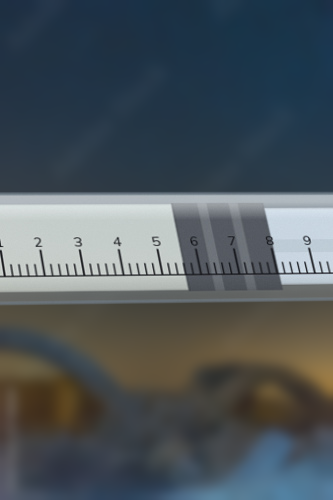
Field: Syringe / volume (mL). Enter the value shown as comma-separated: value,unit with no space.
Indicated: 5.6,mL
